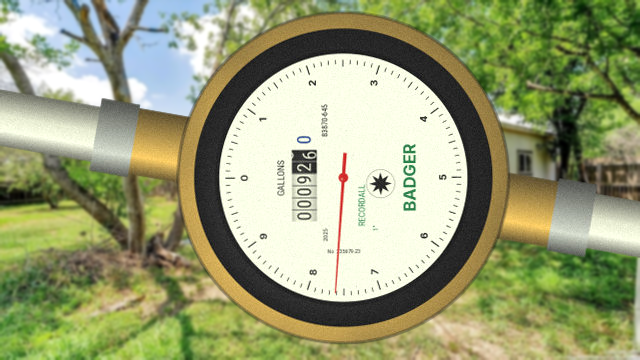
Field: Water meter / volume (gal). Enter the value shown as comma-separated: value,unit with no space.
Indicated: 9257.6,gal
